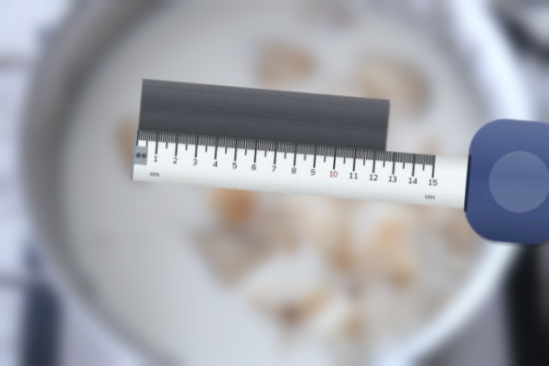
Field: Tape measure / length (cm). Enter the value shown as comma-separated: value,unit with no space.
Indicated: 12.5,cm
